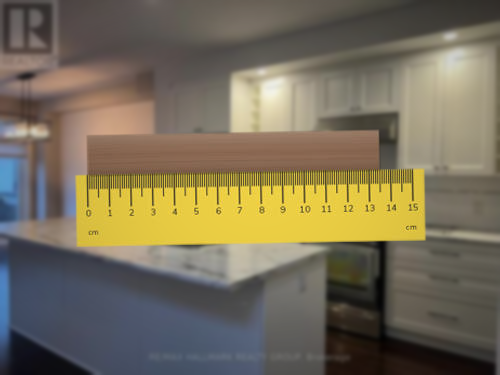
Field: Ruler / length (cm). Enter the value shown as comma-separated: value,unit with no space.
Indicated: 13.5,cm
